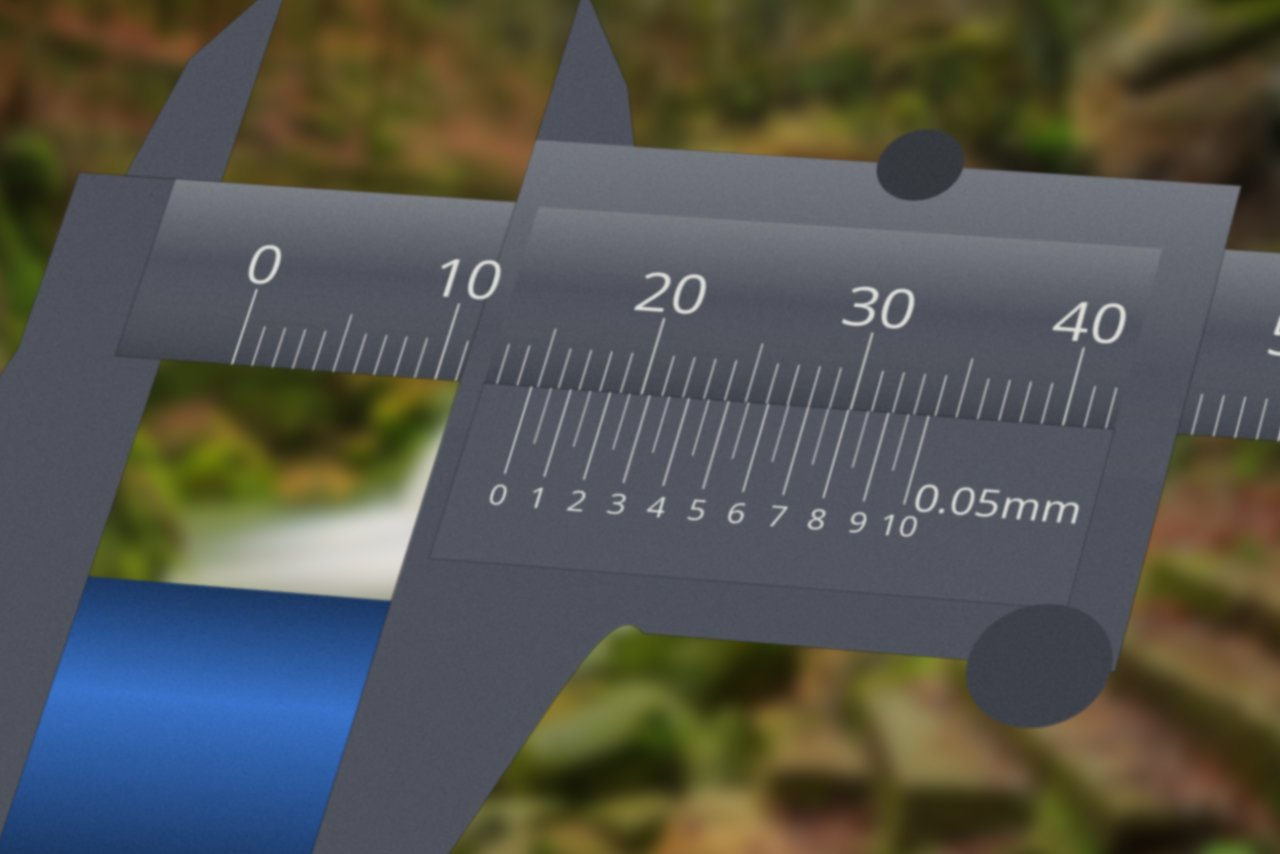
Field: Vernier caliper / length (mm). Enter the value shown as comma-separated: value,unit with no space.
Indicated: 14.7,mm
